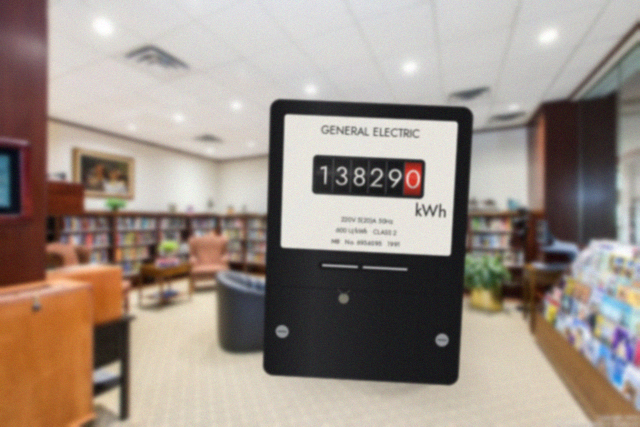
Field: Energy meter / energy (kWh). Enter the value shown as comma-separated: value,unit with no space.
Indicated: 13829.0,kWh
